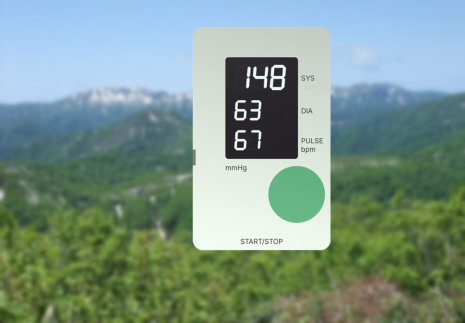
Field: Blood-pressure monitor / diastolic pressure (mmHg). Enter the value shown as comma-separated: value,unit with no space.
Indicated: 63,mmHg
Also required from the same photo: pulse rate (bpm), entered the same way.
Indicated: 67,bpm
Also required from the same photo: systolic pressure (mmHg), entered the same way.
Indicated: 148,mmHg
